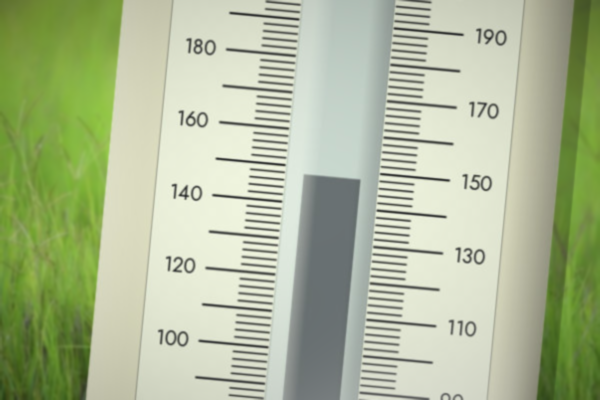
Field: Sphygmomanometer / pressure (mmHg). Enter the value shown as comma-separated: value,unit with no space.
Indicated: 148,mmHg
